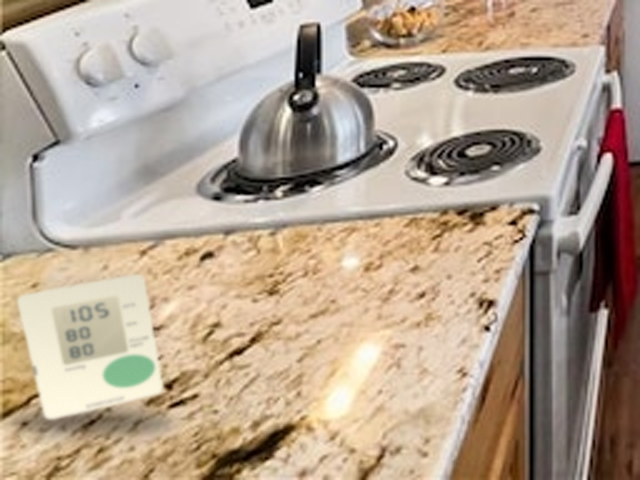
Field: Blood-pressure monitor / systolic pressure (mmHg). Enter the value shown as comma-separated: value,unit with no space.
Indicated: 105,mmHg
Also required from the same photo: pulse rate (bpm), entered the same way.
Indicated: 80,bpm
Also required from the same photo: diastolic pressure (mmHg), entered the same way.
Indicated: 80,mmHg
